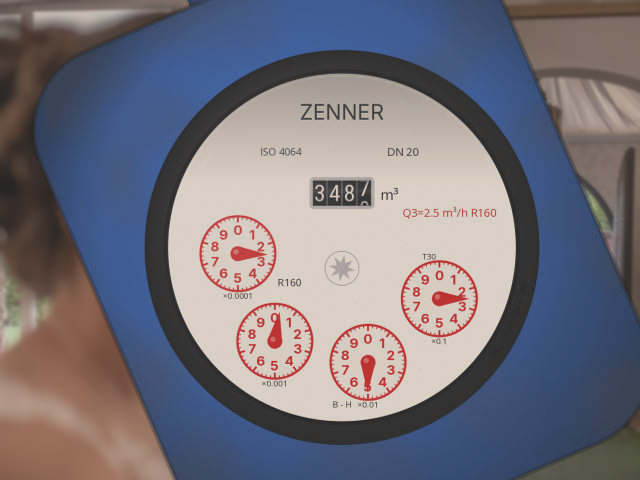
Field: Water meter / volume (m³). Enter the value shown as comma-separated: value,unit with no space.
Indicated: 3487.2502,m³
